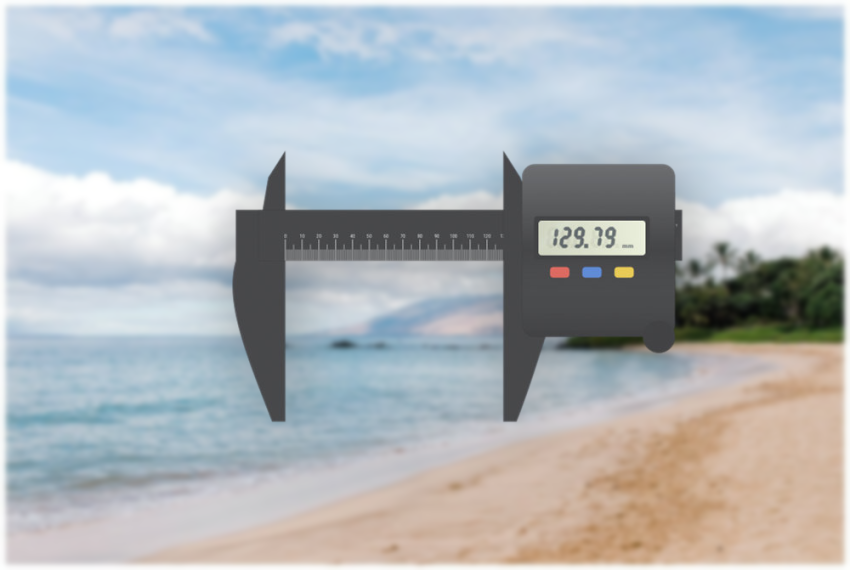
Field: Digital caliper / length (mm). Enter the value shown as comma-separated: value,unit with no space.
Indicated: 129.79,mm
